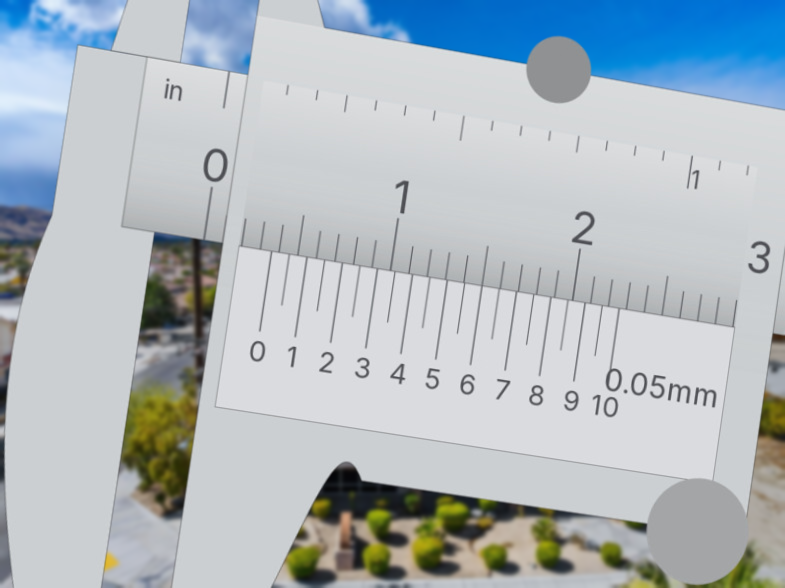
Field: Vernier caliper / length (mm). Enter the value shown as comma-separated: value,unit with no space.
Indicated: 3.6,mm
